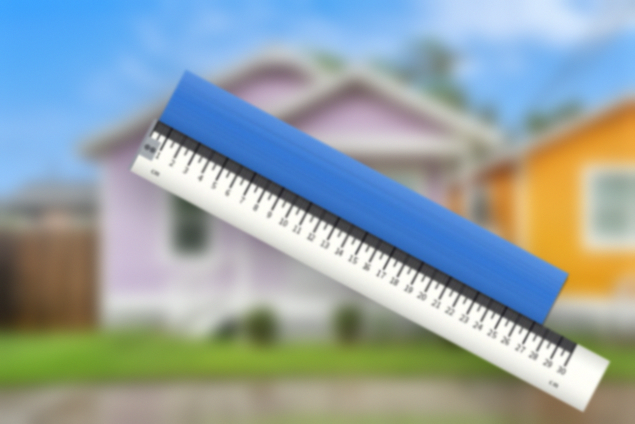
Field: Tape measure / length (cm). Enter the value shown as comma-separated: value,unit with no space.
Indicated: 27.5,cm
